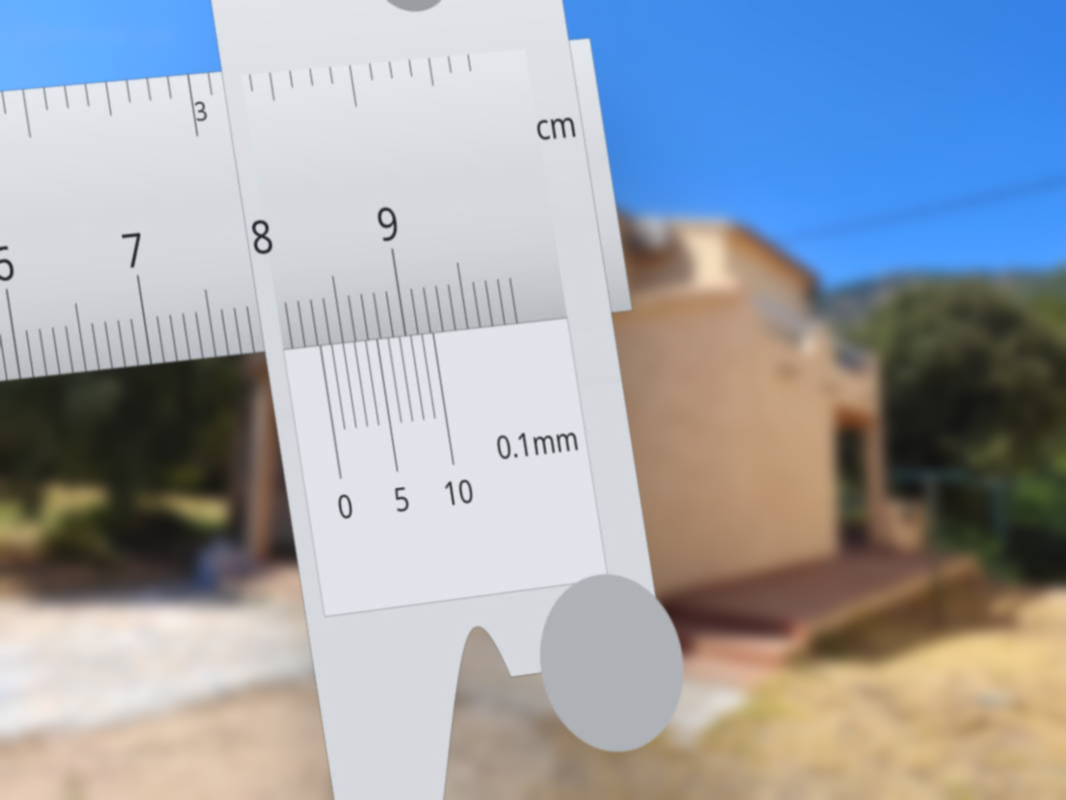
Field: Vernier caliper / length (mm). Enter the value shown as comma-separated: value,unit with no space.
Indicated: 83.2,mm
